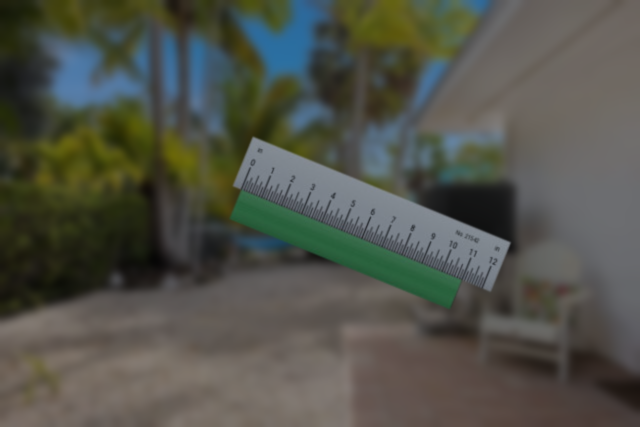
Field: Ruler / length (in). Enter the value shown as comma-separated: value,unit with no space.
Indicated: 11,in
